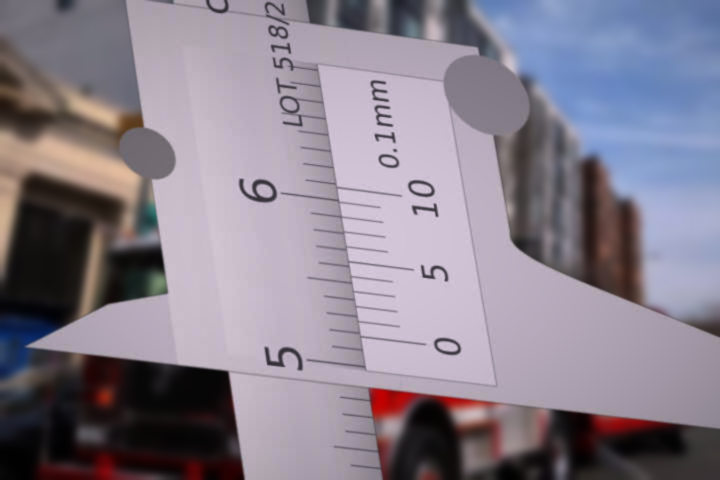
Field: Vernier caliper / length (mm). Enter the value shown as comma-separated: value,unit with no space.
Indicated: 51.8,mm
